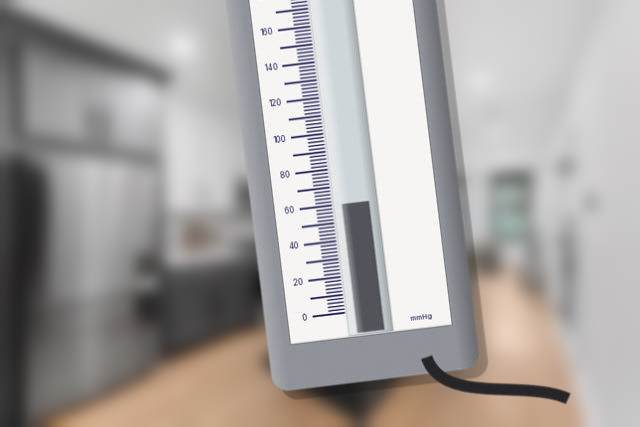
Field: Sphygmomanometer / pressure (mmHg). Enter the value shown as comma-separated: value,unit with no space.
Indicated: 60,mmHg
